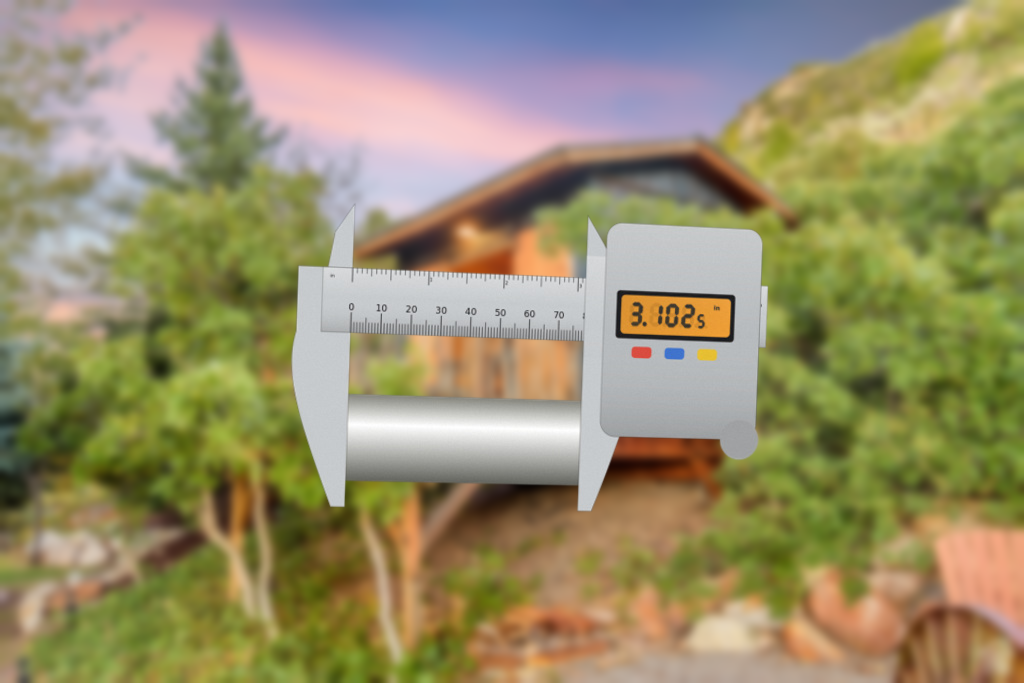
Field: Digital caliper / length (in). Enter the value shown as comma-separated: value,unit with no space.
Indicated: 3.1025,in
